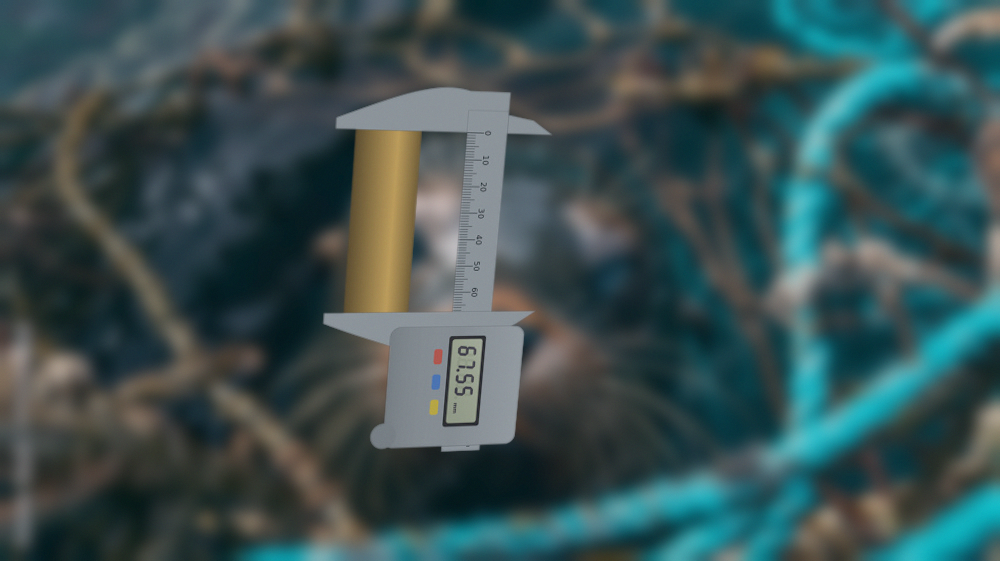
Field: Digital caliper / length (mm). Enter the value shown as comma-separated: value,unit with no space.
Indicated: 67.55,mm
